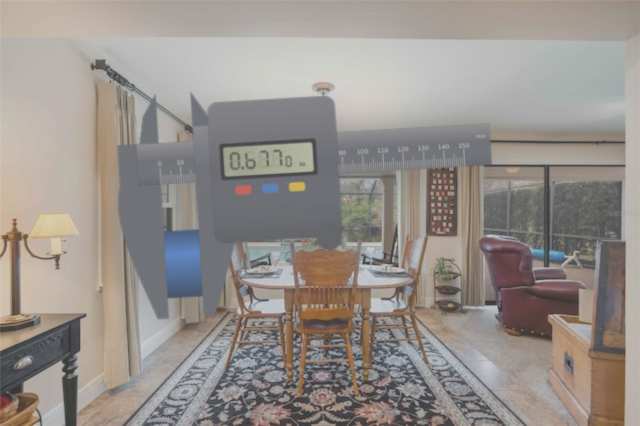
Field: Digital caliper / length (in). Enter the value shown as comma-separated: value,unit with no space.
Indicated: 0.6770,in
